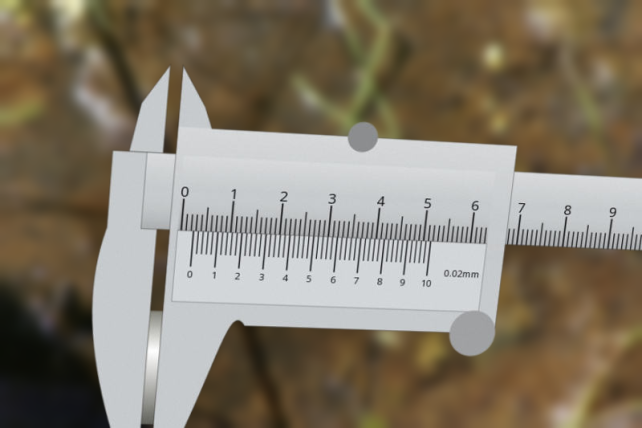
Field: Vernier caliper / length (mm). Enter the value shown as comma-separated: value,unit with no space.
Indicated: 2.5,mm
